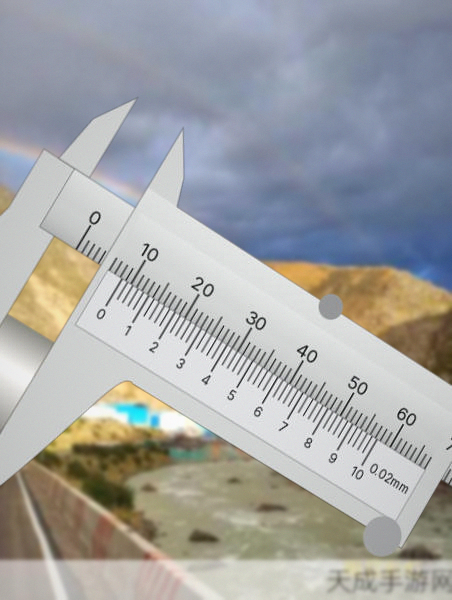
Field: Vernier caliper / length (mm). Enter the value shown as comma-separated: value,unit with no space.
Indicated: 8.4,mm
